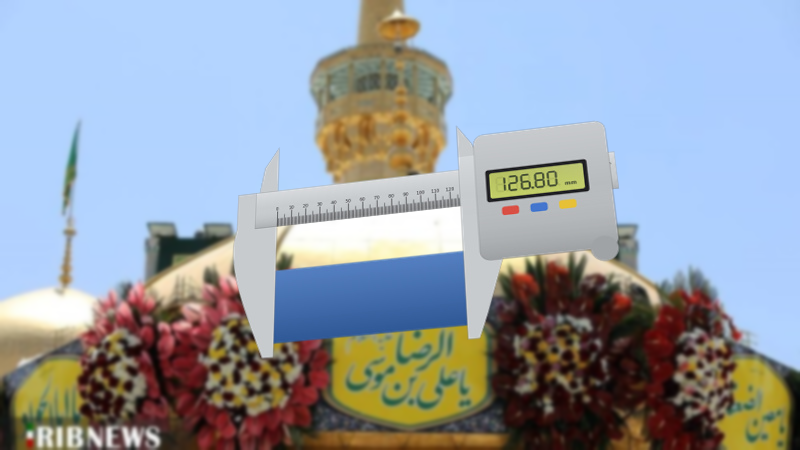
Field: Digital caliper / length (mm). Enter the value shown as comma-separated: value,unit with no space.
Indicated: 126.80,mm
